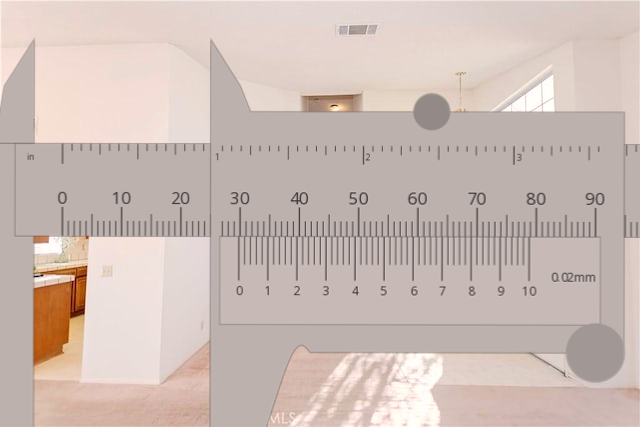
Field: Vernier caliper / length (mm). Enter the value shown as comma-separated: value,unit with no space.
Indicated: 29.8,mm
